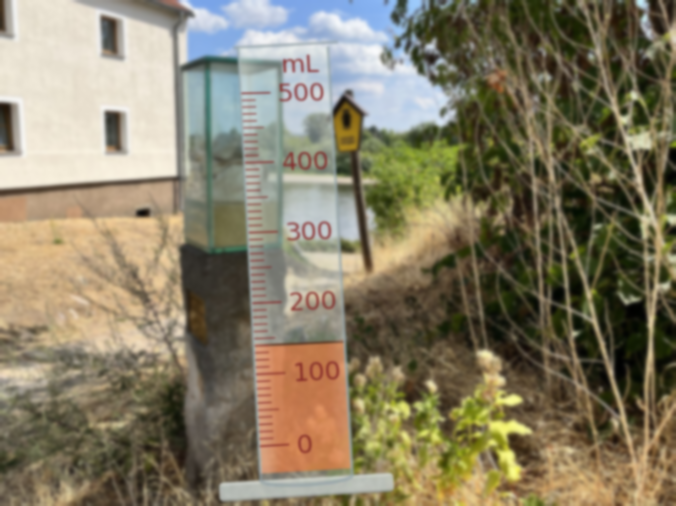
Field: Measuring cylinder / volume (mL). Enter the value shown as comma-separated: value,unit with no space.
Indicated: 140,mL
